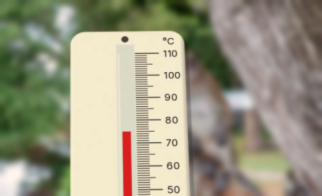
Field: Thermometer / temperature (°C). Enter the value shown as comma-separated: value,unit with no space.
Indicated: 75,°C
